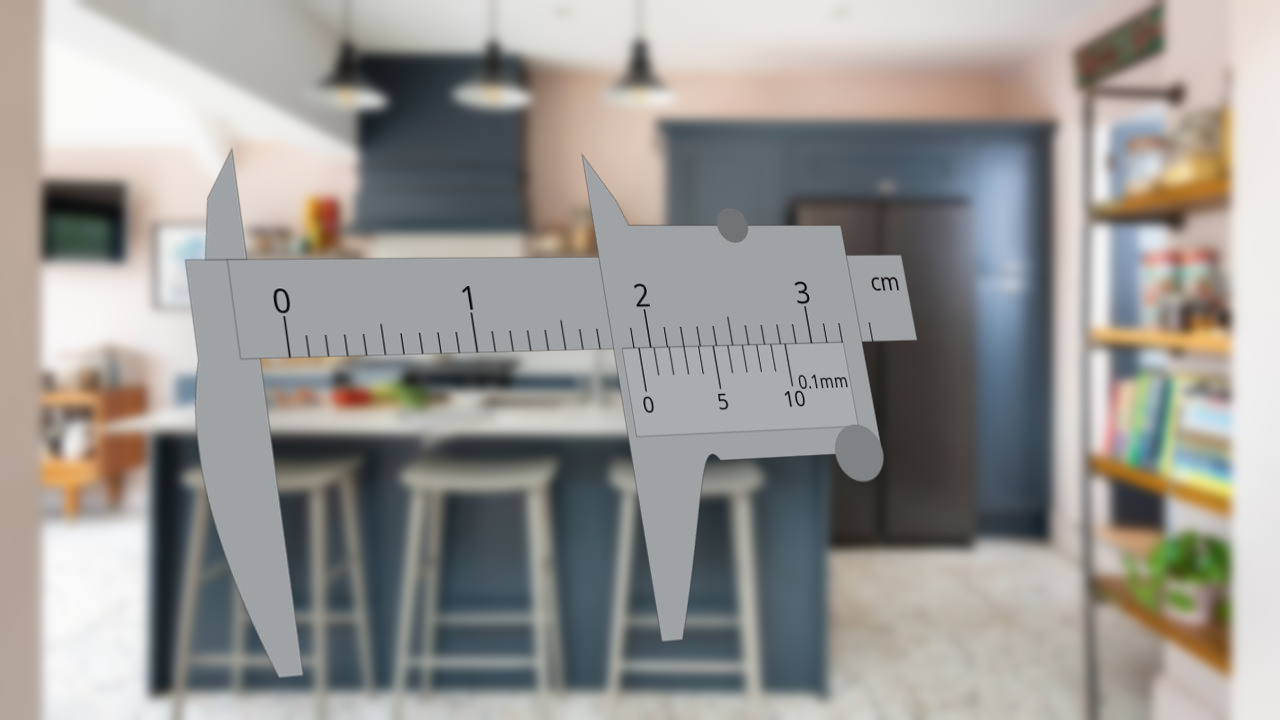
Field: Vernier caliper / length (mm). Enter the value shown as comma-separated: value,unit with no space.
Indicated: 19.3,mm
